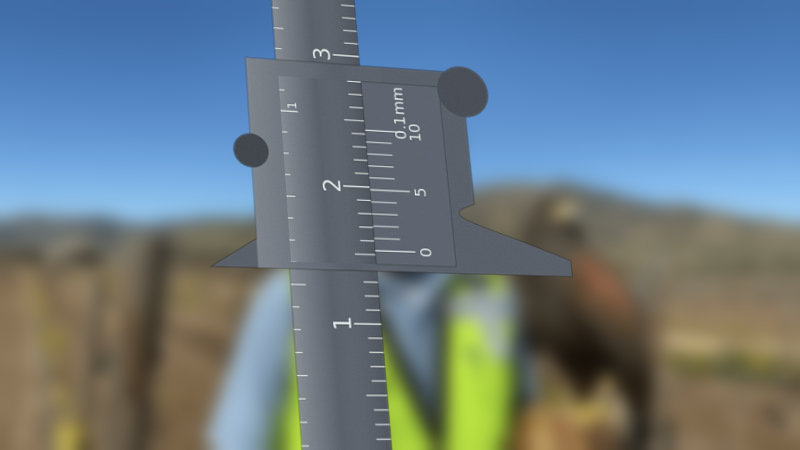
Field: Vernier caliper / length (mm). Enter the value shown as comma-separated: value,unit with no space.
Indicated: 15.3,mm
